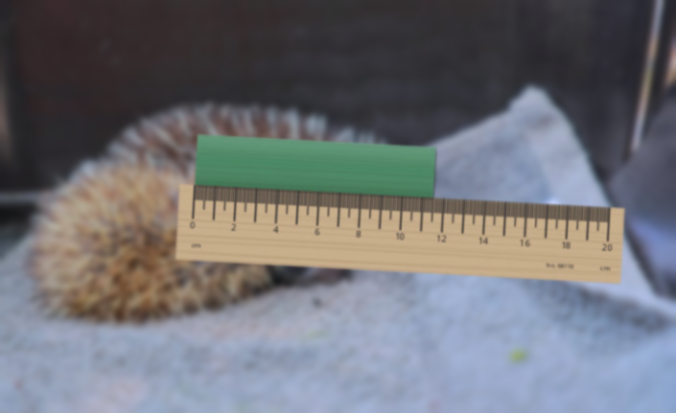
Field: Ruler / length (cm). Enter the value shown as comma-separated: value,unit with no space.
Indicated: 11.5,cm
